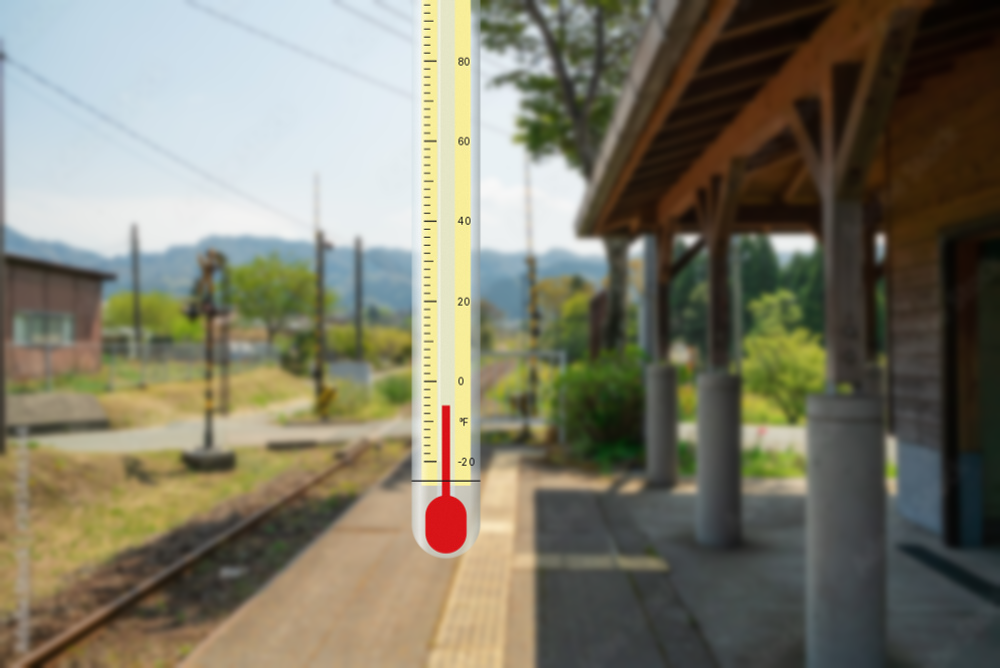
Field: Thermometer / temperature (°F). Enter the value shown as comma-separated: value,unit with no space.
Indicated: -6,°F
